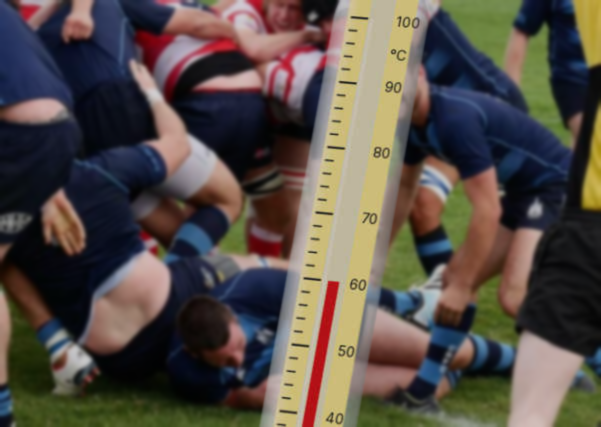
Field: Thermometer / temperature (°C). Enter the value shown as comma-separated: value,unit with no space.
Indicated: 60,°C
